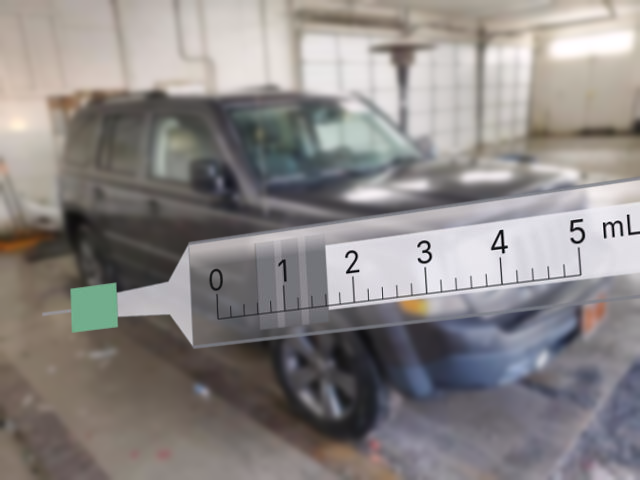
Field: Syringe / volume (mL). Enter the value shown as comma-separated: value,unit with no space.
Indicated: 0.6,mL
